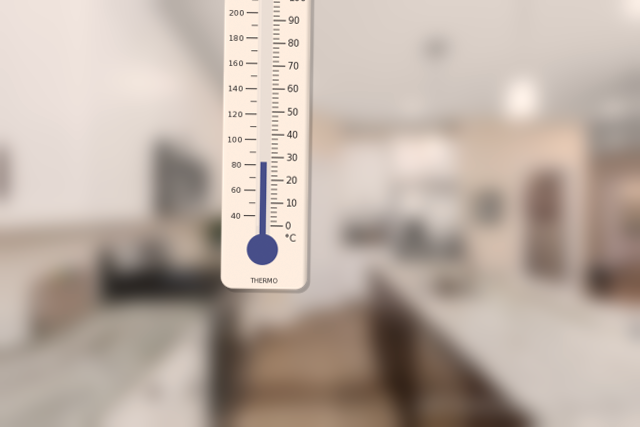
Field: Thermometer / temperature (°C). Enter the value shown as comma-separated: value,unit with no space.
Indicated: 28,°C
